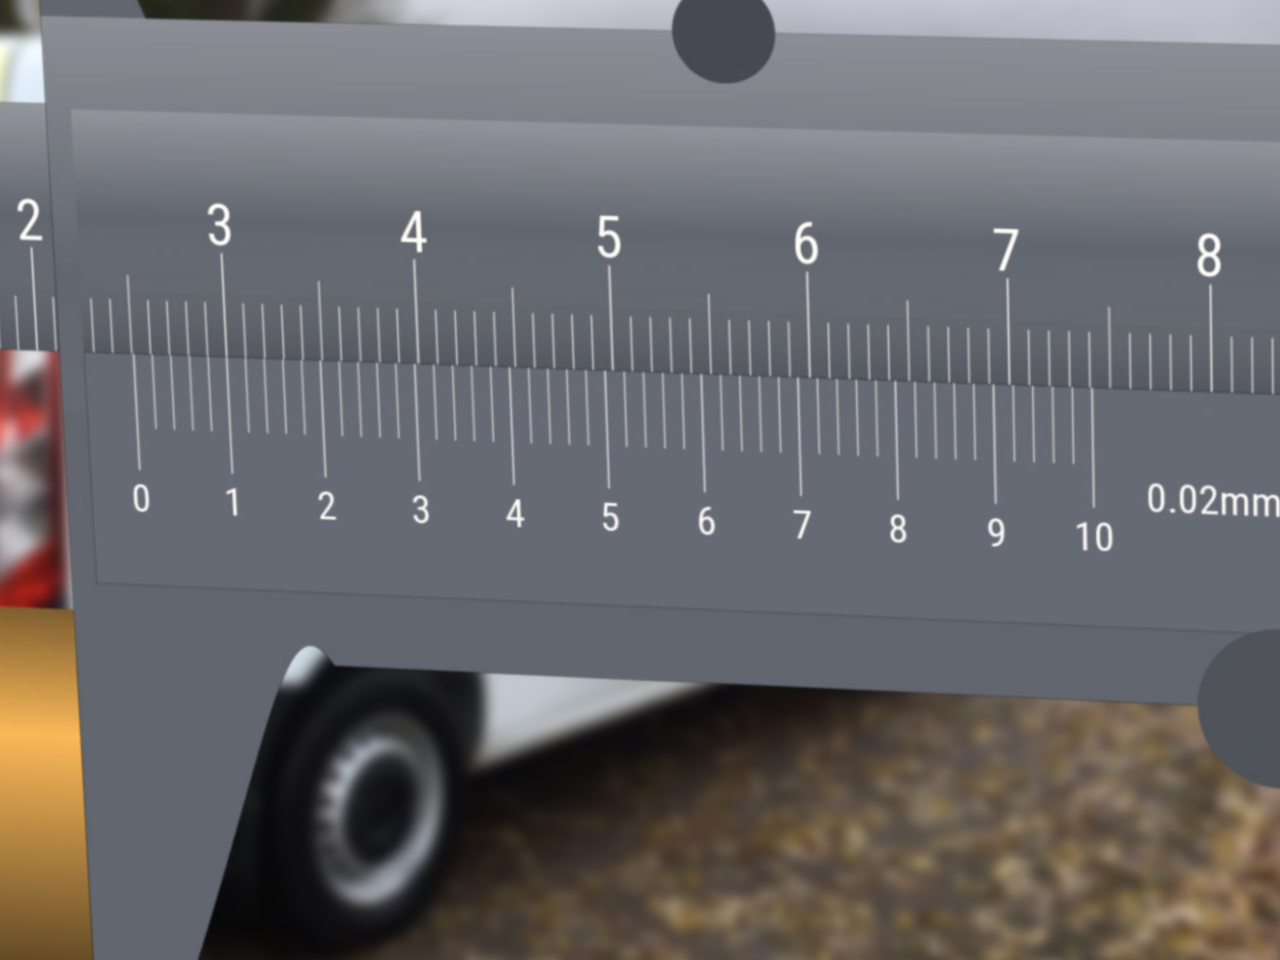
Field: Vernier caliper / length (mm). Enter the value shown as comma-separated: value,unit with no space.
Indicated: 25.1,mm
